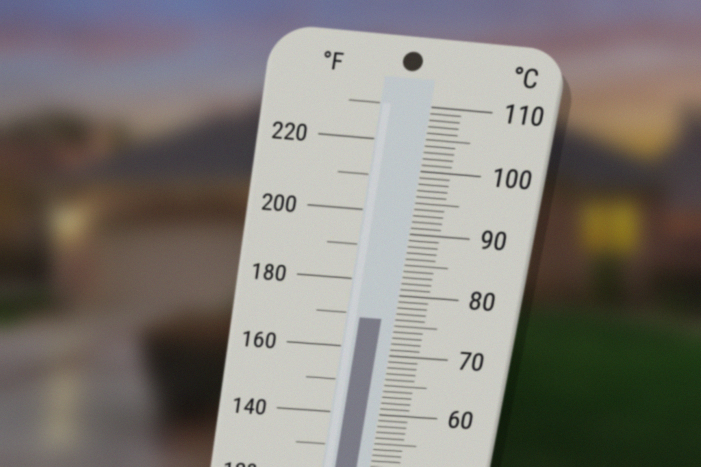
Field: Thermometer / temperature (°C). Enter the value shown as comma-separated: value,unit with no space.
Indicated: 76,°C
